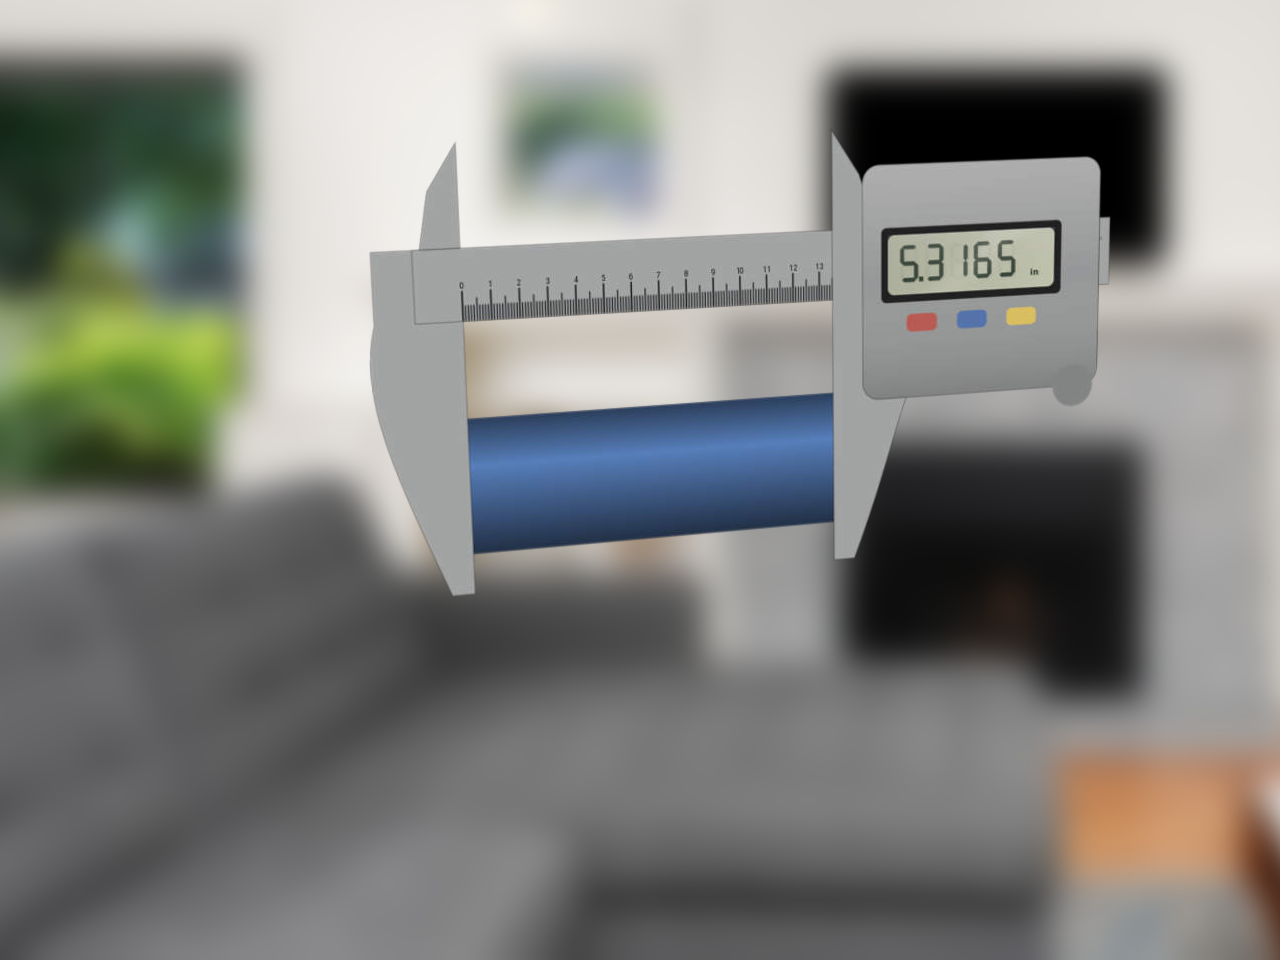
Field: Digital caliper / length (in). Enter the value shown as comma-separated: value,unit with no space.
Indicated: 5.3165,in
